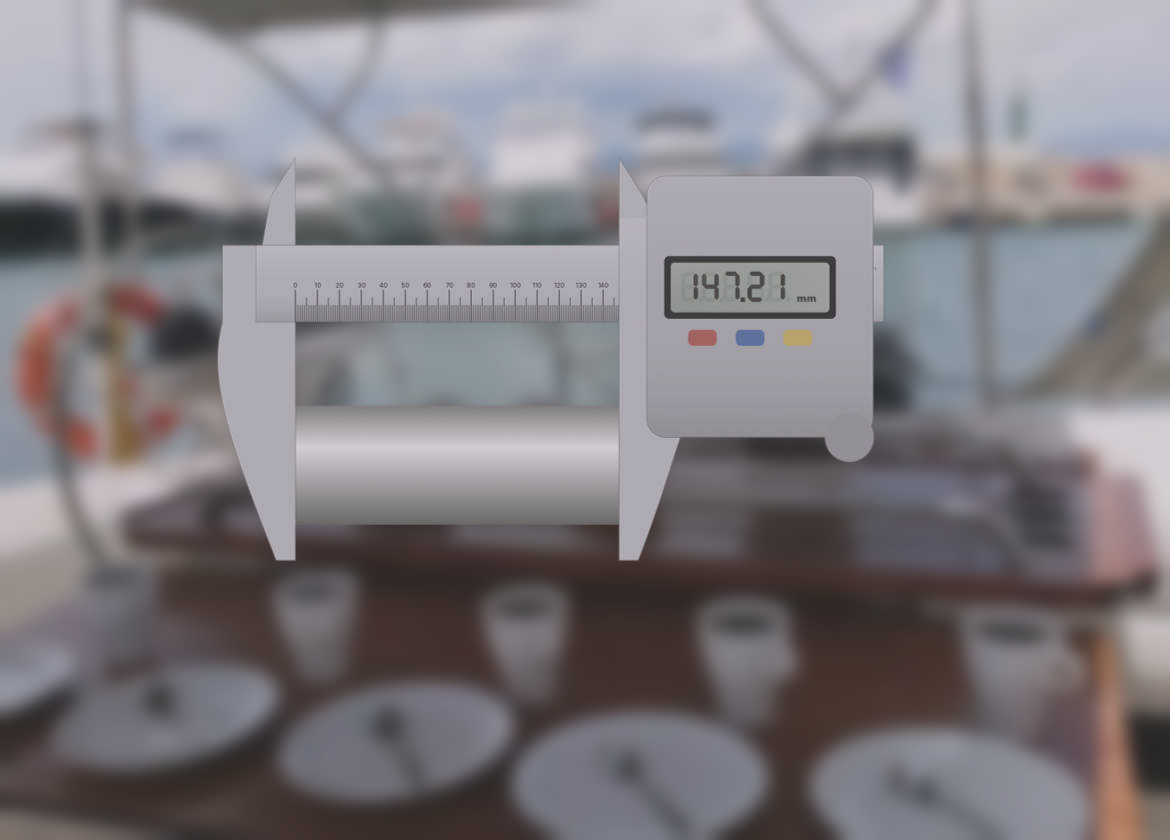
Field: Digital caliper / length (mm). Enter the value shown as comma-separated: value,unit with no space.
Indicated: 147.21,mm
